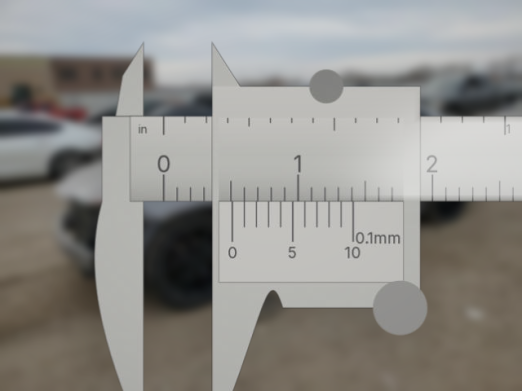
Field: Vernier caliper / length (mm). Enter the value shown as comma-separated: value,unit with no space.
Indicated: 5.1,mm
